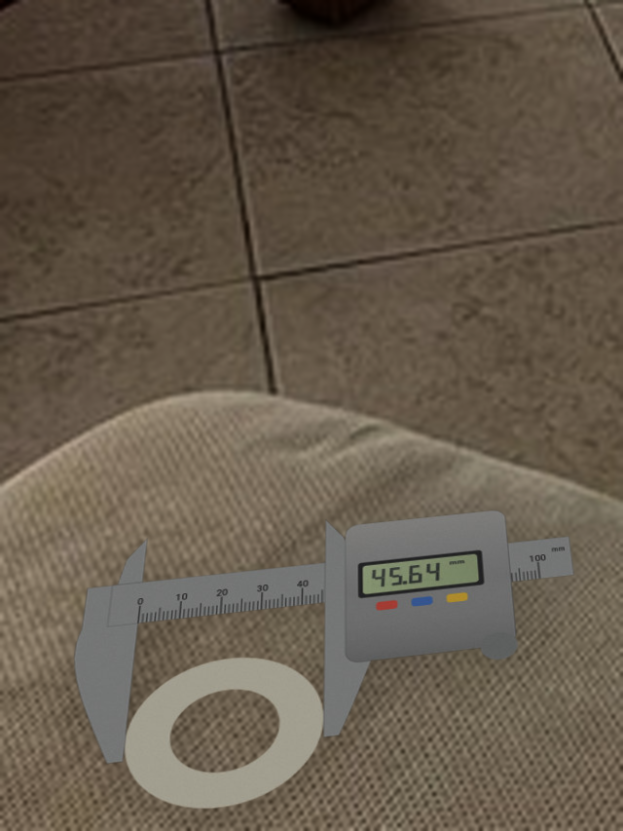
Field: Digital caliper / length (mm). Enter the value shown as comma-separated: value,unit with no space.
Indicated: 45.64,mm
